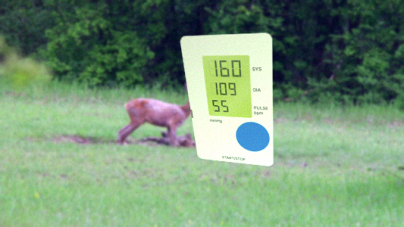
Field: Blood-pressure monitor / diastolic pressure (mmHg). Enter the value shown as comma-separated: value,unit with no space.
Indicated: 109,mmHg
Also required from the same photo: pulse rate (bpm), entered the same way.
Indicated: 55,bpm
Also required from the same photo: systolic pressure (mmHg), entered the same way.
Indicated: 160,mmHg
